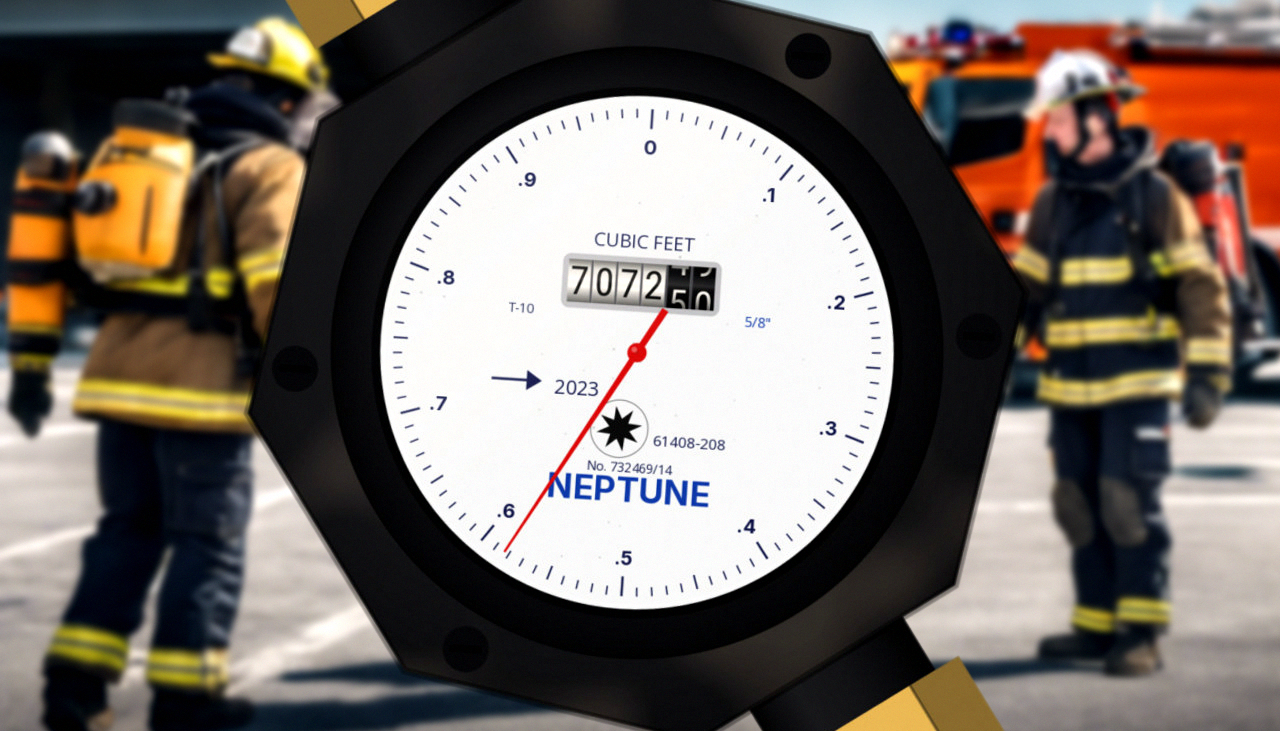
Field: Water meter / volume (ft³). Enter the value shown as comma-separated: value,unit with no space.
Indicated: 707249.58,ft³
